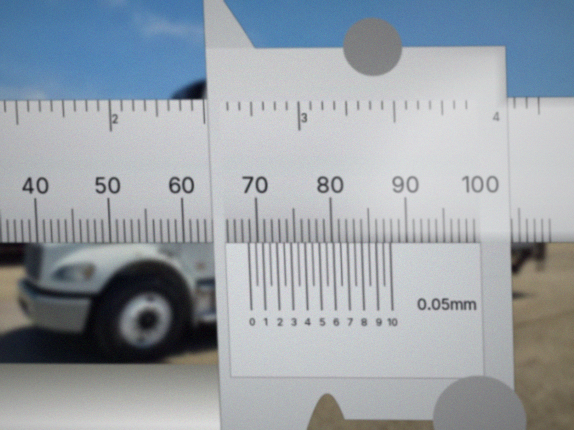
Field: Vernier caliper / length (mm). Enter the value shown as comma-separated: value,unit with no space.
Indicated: 68.8,mm
